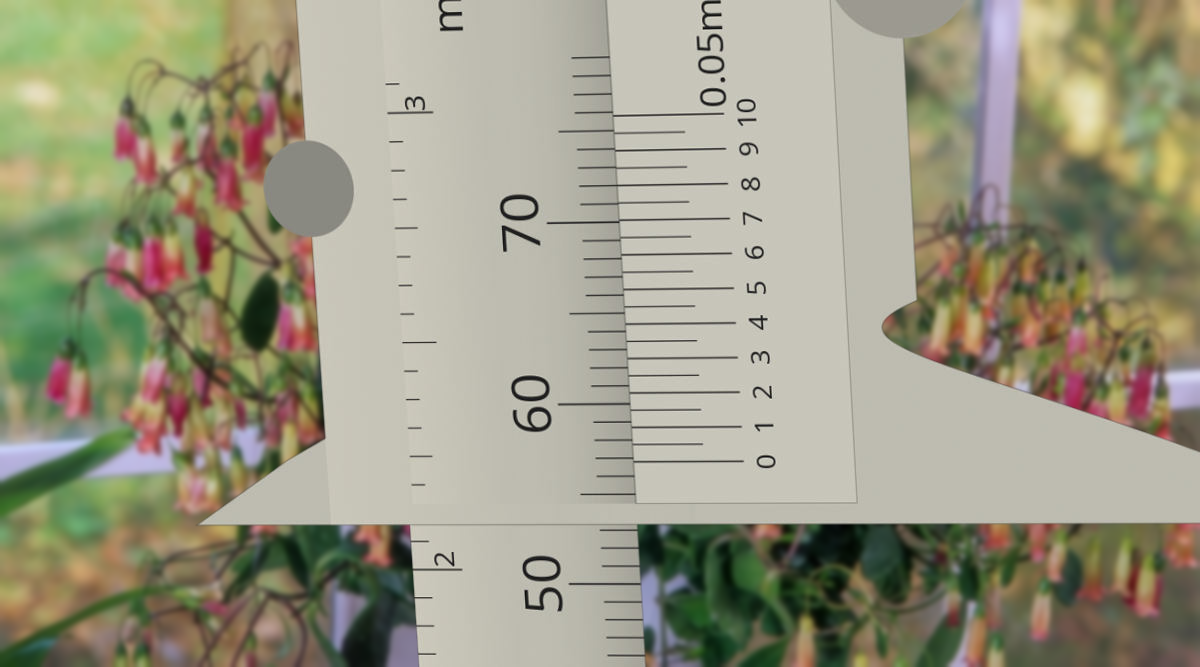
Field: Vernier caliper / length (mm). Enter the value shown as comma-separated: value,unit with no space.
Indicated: 56.8,mm
